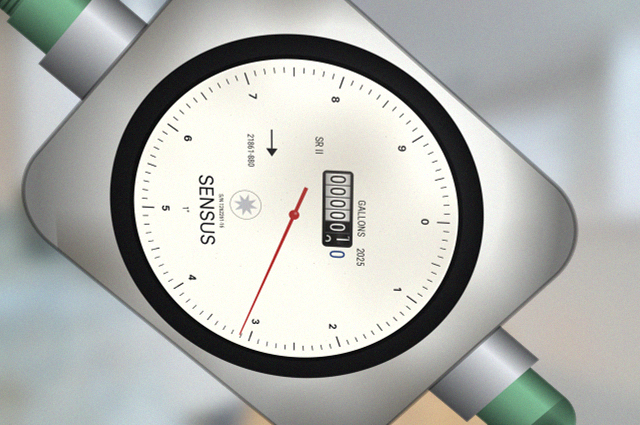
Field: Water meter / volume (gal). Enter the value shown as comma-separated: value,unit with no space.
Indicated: 13.1,gal
